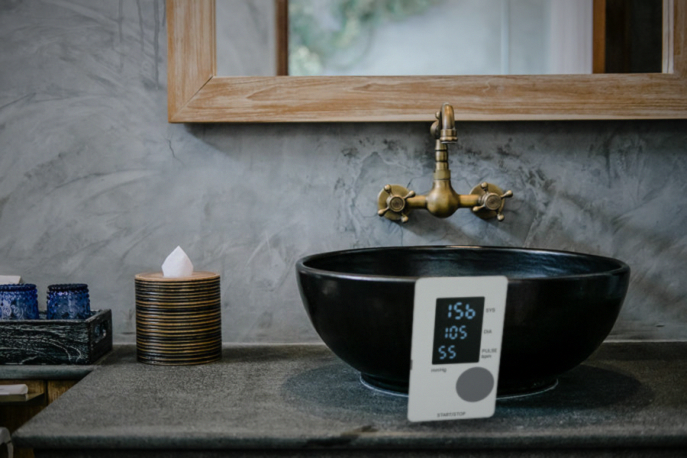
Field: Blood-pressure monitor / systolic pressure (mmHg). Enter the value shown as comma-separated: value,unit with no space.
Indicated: 156,mmHg
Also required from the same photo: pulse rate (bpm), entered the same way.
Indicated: 55,bpm
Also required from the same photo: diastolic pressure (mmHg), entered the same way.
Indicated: 105,mmHg
